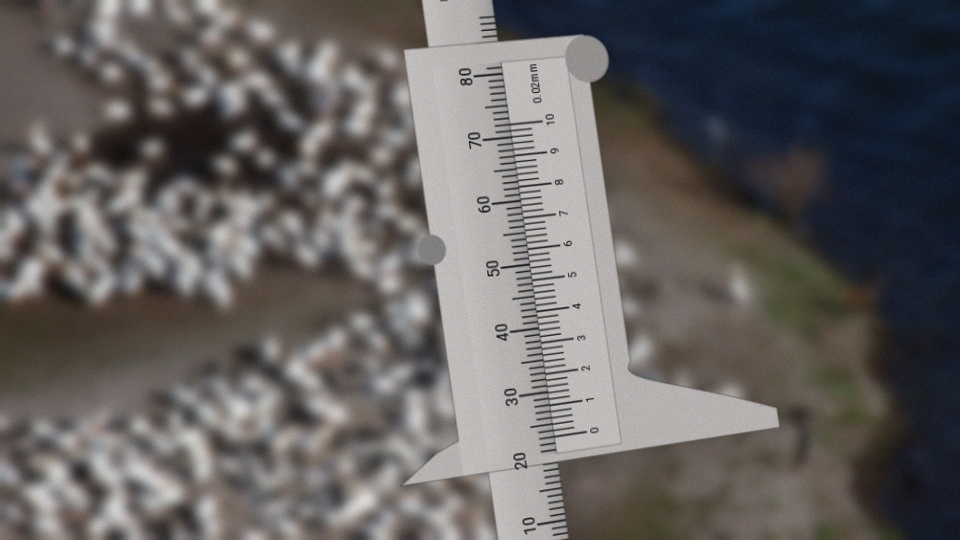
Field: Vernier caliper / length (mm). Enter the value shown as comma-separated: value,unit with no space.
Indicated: 23.0,mm
